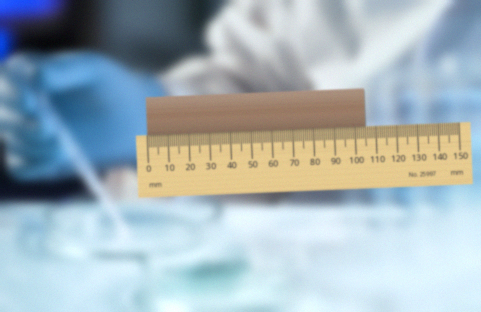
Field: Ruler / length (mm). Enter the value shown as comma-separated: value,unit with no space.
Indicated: 105,mm
